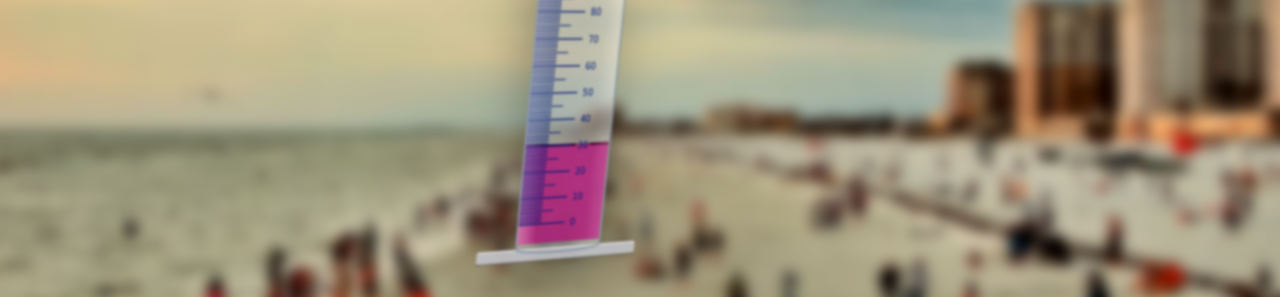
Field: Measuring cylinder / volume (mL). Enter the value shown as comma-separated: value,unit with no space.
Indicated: 30,mL
